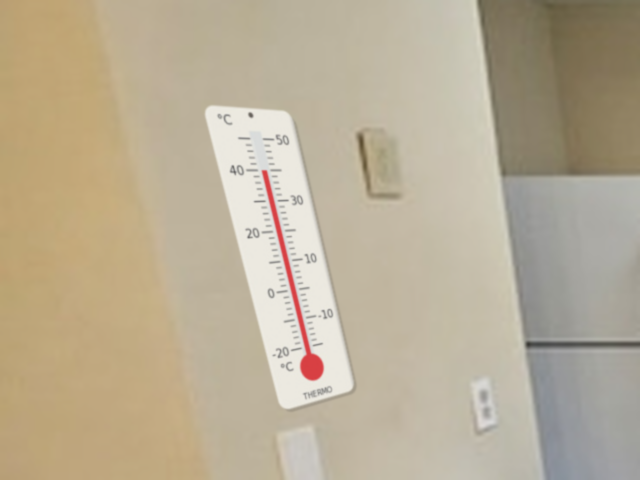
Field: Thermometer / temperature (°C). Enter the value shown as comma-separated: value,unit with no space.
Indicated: 40,°C
